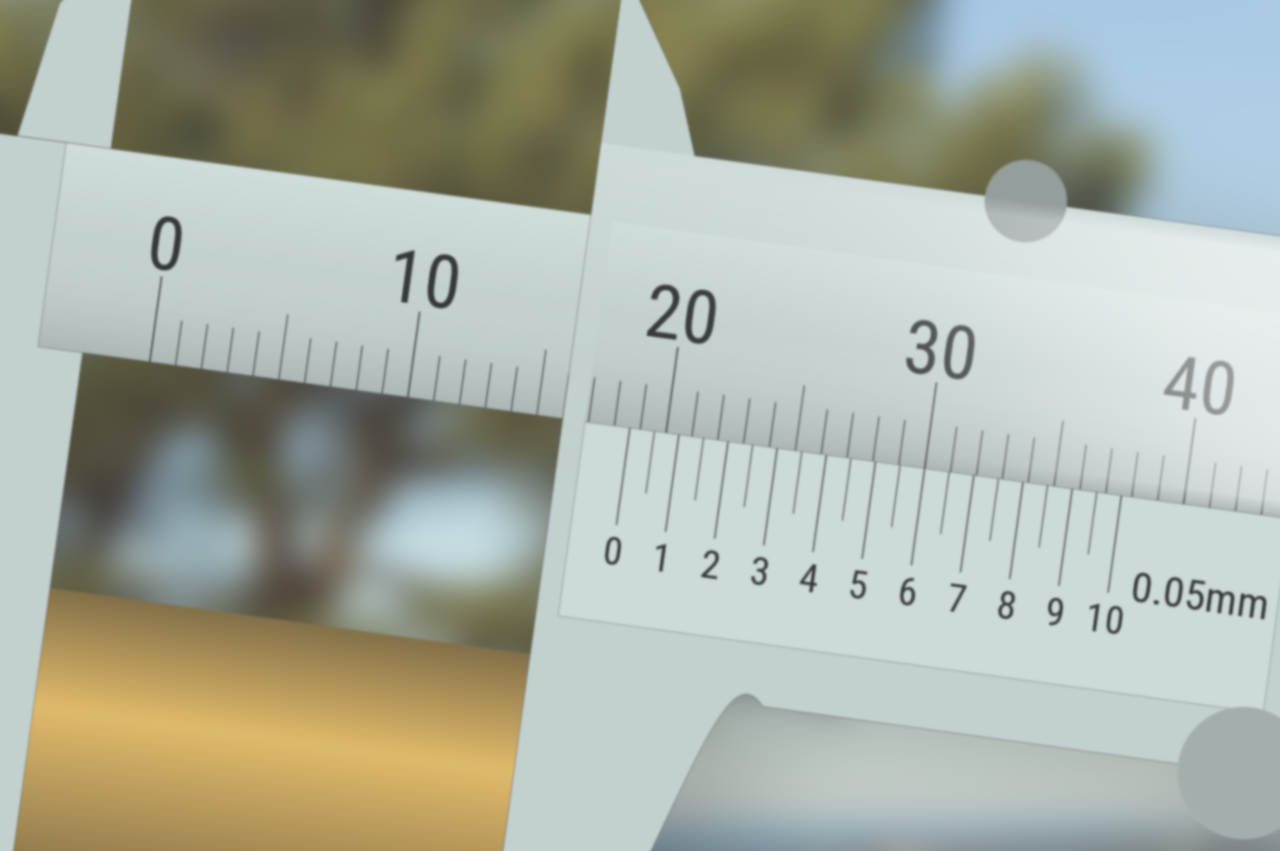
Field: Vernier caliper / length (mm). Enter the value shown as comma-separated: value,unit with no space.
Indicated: 18.6,mm
